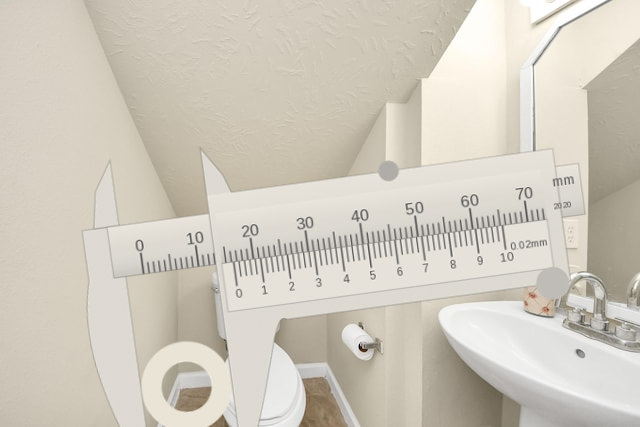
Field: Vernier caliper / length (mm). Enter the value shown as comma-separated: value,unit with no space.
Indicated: 16.4,mm
